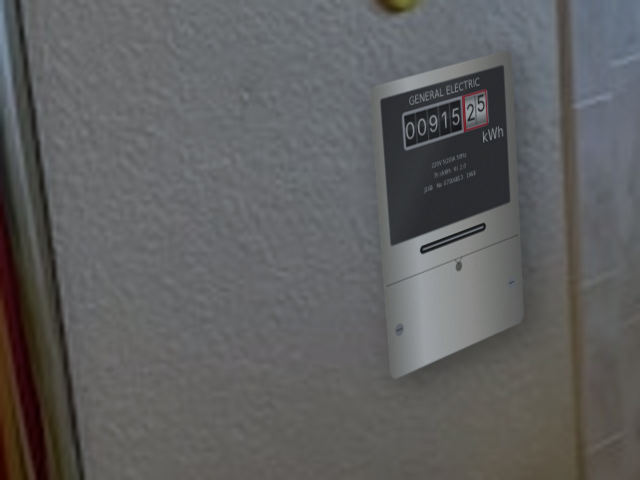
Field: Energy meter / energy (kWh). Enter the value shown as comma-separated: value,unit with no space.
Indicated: 915.25,kWh
